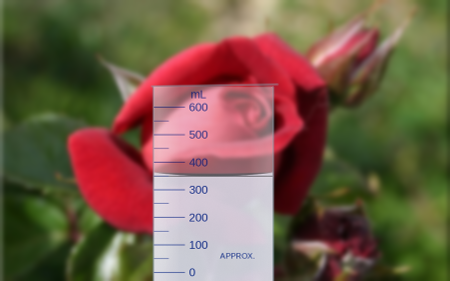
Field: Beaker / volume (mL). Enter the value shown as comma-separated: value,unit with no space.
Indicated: 350,mL
